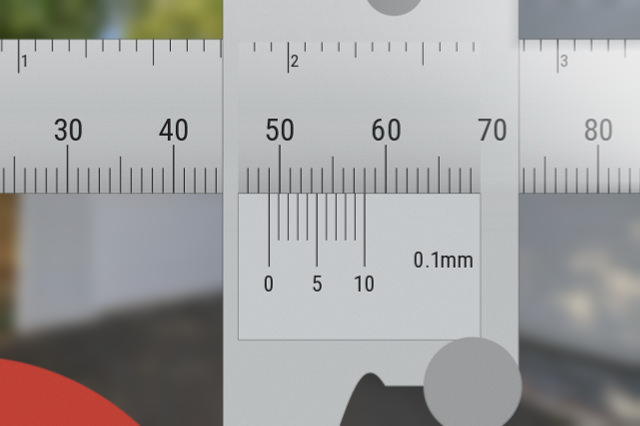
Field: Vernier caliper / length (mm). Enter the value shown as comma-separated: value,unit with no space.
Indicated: 49.0,mm
